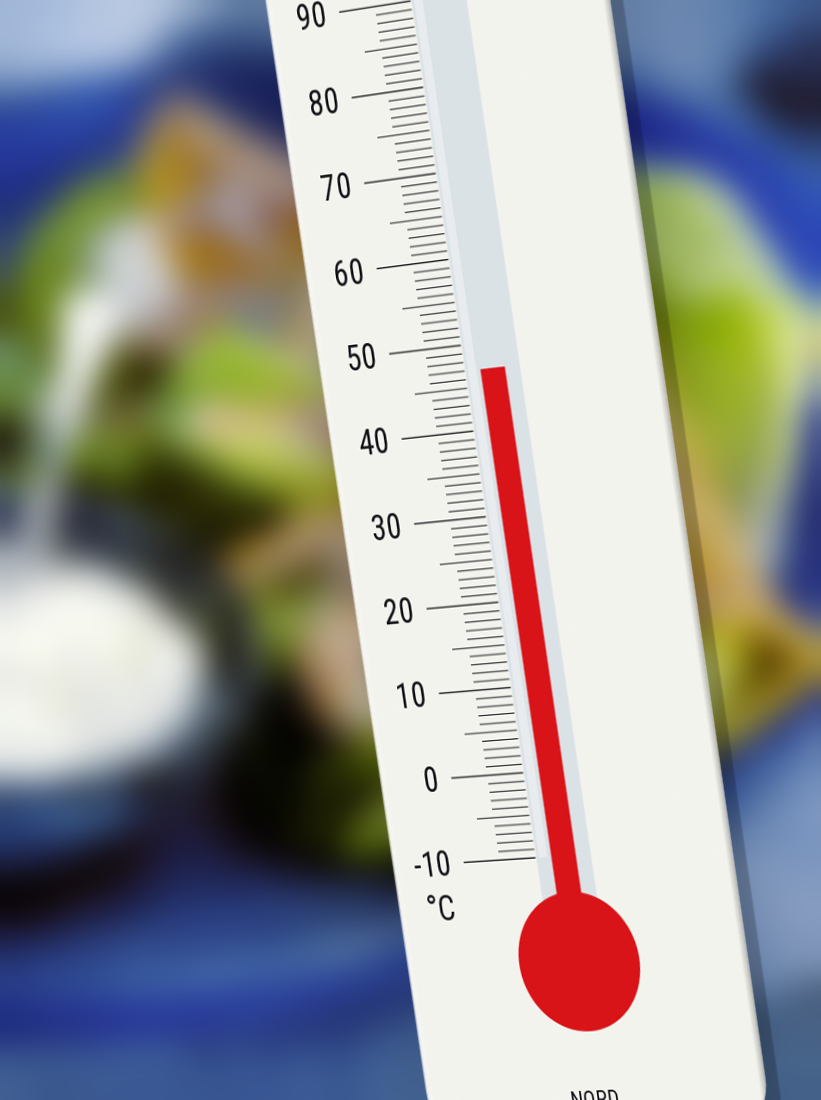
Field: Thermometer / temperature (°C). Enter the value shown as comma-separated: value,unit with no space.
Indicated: 47,°C
